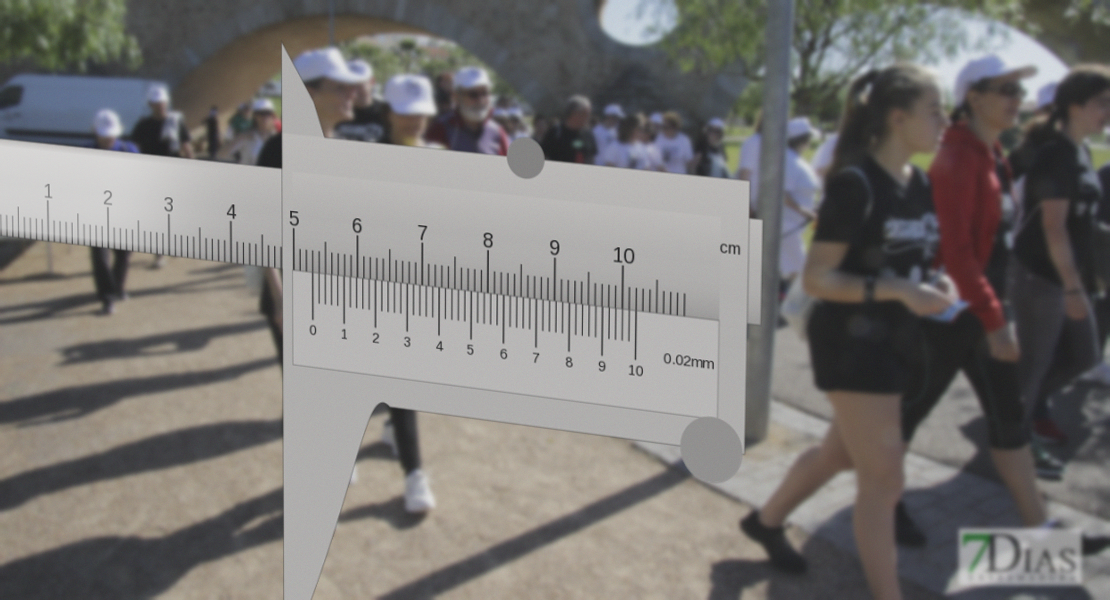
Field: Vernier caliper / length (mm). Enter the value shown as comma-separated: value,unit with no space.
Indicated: 53.0,mm
